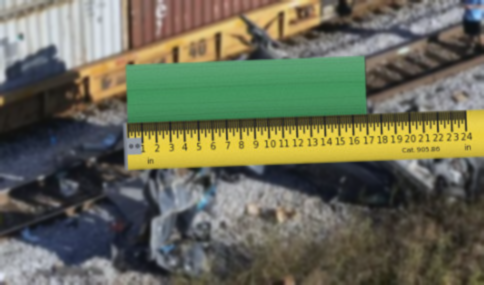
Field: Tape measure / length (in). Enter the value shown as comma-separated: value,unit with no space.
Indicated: 17,in
